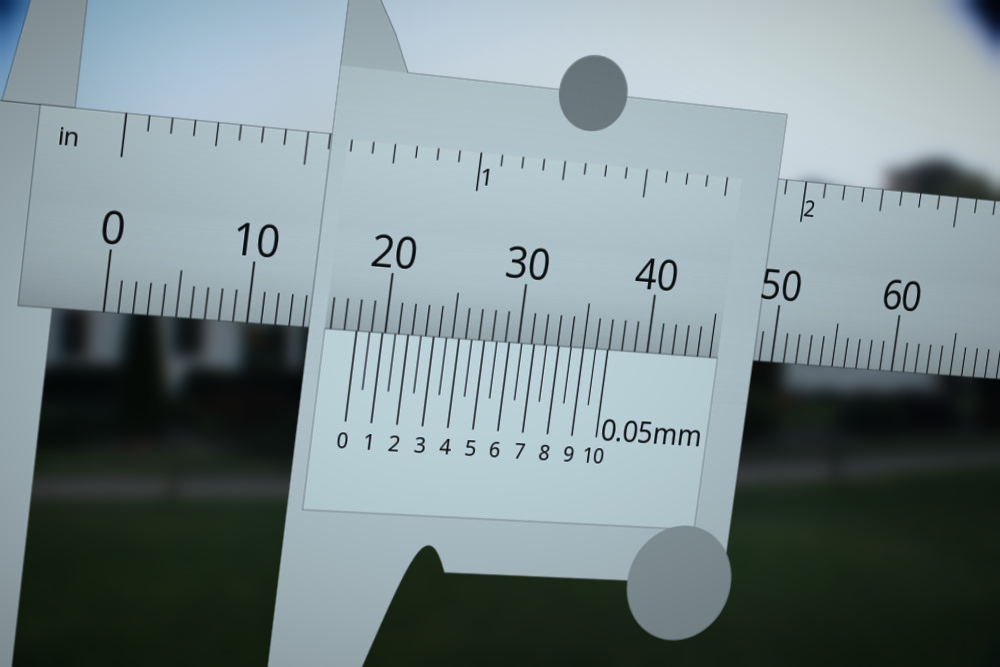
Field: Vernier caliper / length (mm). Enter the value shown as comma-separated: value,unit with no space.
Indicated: 17.9,mm
